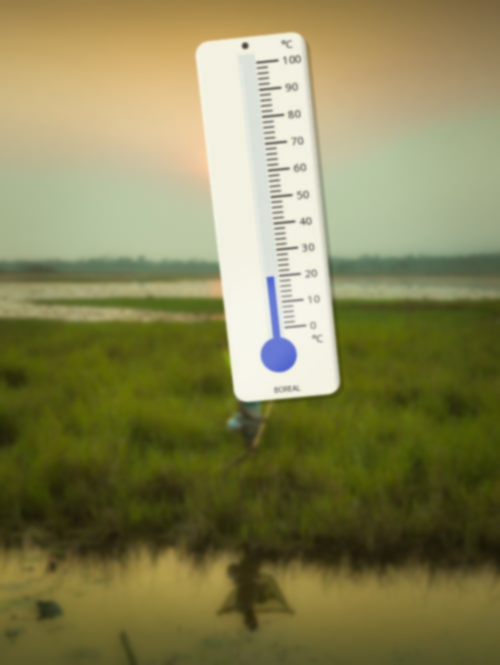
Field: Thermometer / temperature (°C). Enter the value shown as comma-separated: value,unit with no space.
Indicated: 20,°C
